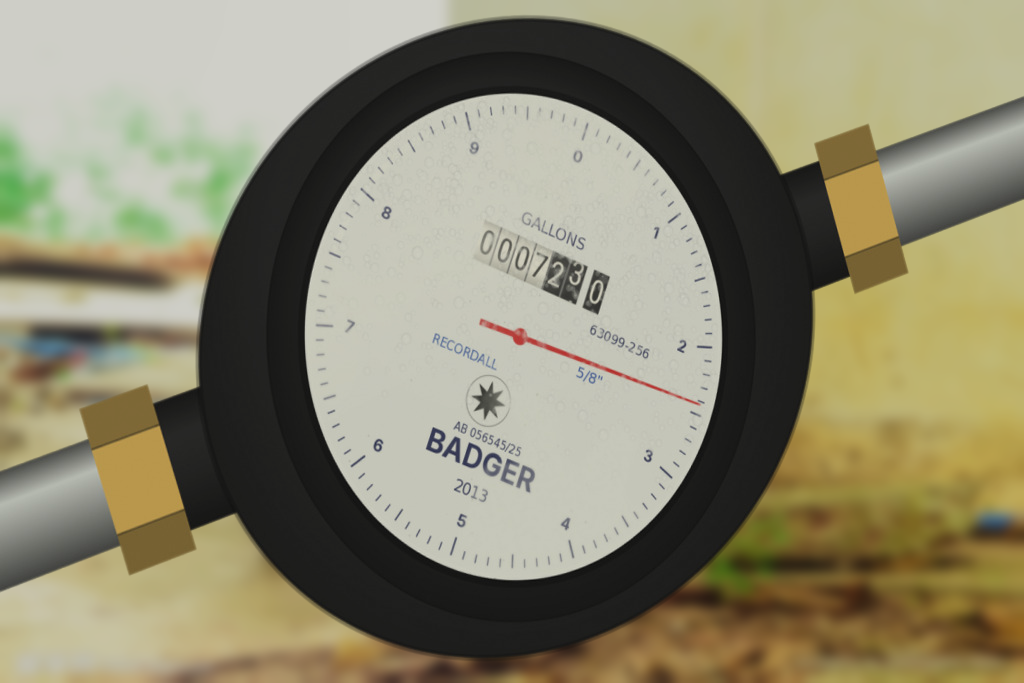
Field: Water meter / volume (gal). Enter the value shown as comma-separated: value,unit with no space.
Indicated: 7232.4,gal
